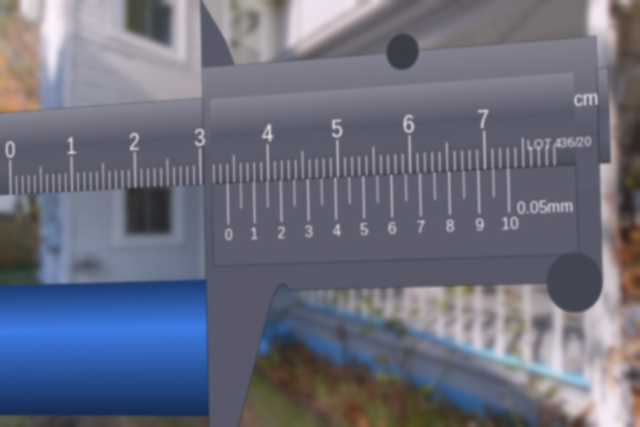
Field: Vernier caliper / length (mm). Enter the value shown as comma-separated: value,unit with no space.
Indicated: 34.0,mm
